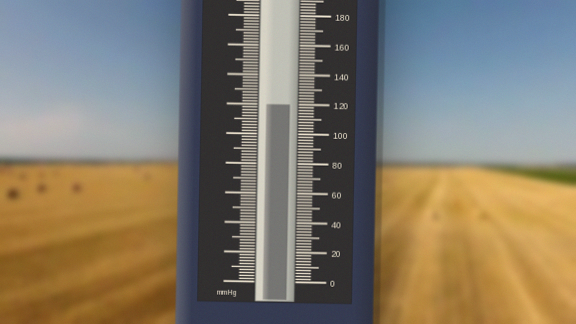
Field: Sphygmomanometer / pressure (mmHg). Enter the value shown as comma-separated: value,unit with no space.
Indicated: 120,mmHg
